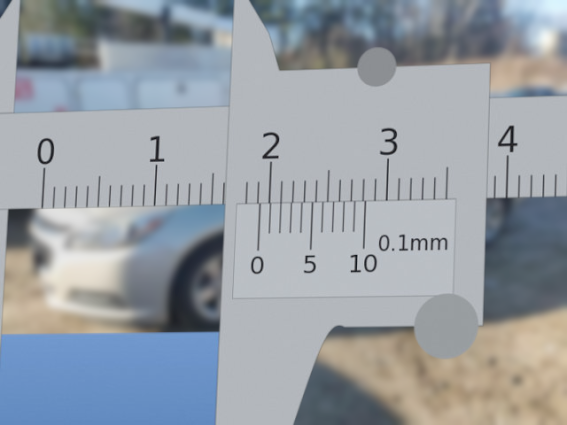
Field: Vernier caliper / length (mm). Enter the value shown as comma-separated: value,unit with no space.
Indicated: 19.2,mm
